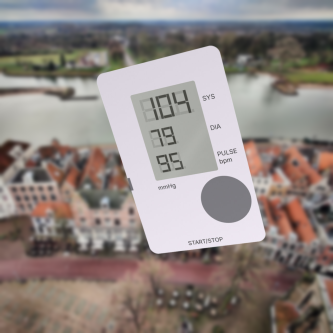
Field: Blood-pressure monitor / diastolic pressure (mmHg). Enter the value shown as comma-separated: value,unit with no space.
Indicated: 79,mmHg
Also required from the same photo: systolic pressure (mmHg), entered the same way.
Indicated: 104,mmHg
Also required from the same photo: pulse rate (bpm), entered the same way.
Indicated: 95,bpm
